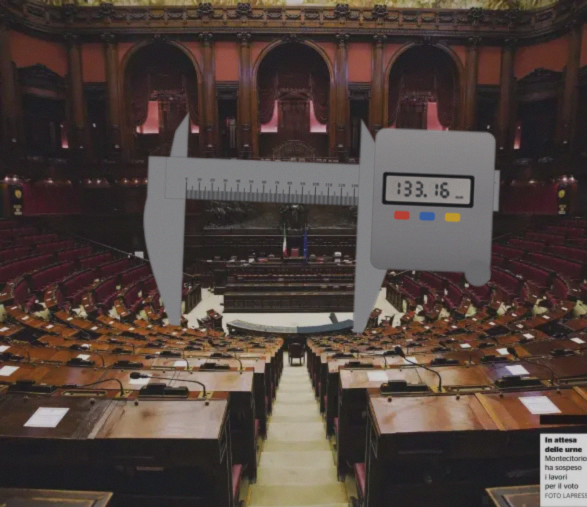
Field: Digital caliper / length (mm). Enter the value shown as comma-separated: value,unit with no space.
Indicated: 133.16,mm
